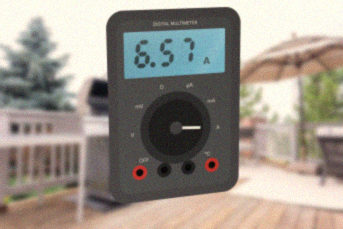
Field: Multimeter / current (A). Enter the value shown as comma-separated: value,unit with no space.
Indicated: 6.57,A
